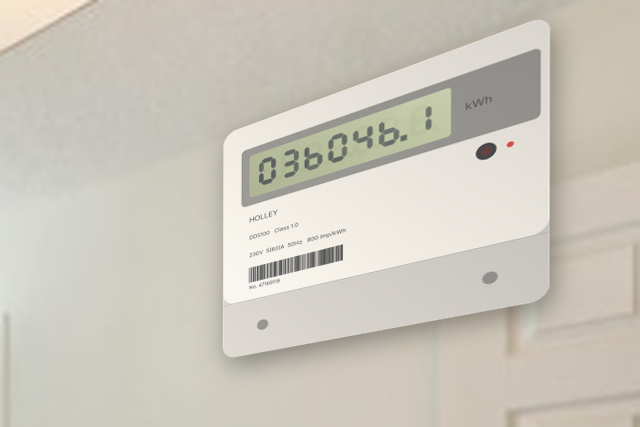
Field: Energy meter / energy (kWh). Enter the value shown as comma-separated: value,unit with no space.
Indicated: 36046.1,kWh
